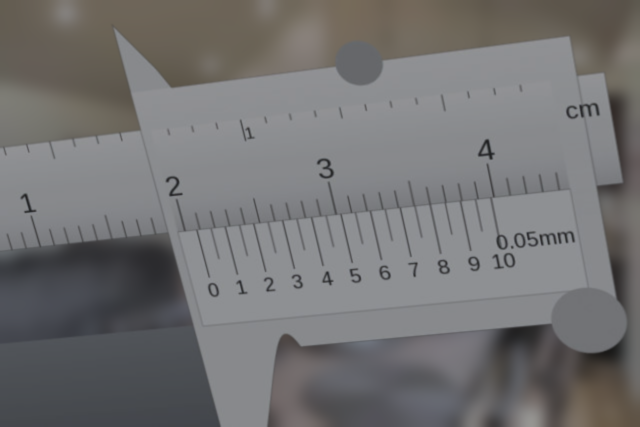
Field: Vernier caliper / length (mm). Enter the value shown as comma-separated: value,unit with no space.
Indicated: 20.8,mm
